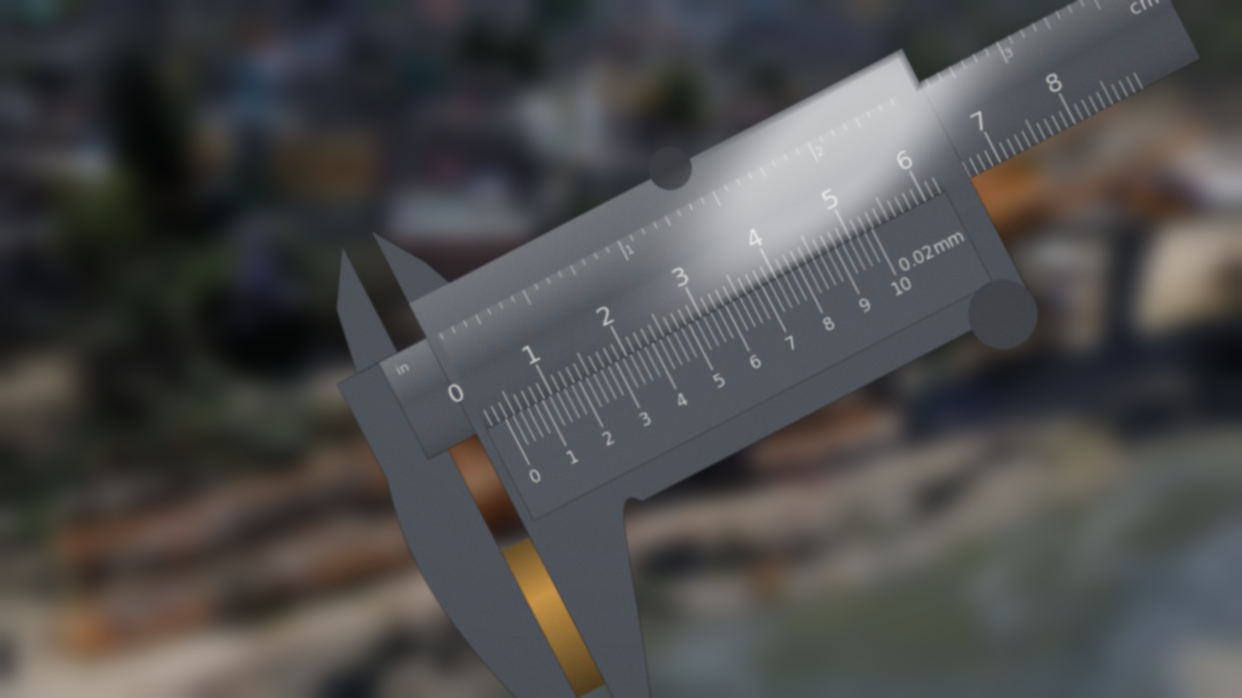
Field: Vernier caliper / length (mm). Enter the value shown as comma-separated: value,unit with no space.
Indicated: 3.8,mm
